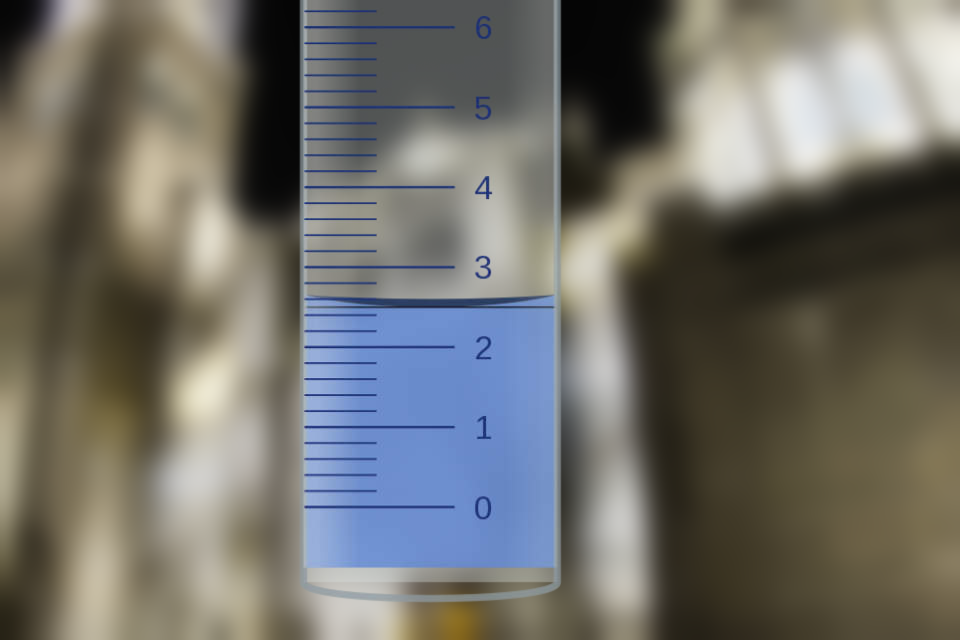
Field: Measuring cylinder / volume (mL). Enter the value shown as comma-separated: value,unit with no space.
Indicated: 2.5,mL
